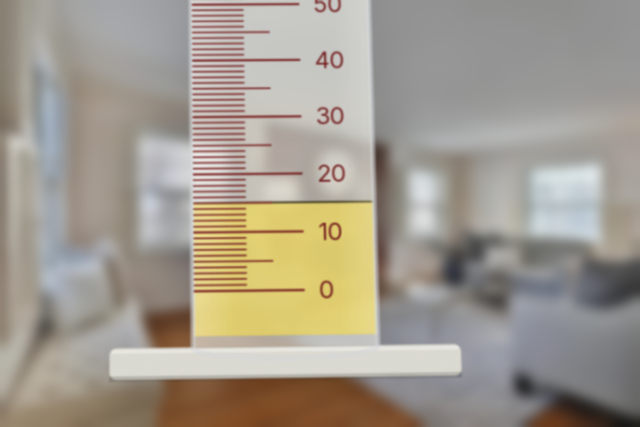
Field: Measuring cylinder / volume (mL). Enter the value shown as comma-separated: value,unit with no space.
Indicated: 15,mL
